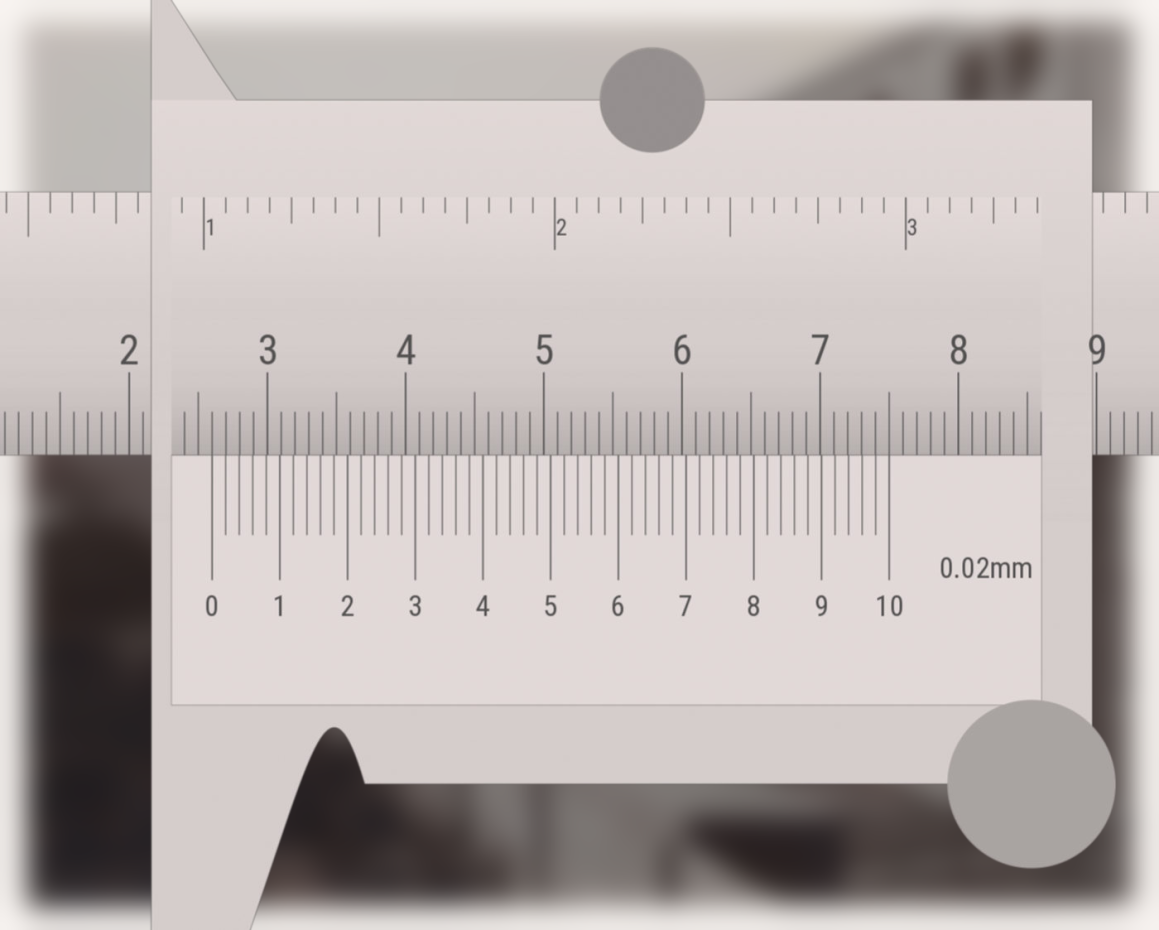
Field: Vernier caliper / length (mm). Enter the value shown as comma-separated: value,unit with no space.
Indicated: 26.0,mm
